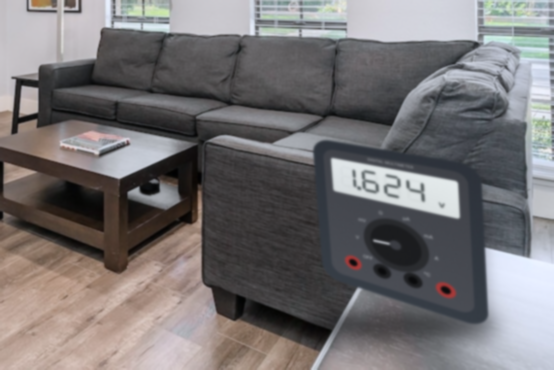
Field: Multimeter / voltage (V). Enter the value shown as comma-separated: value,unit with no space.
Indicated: 1.624,V
